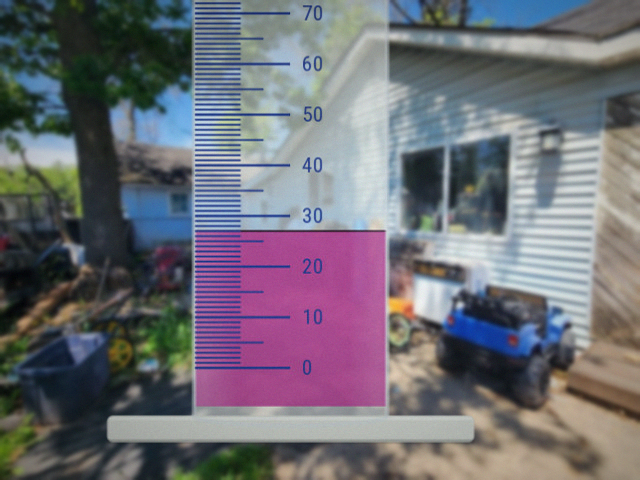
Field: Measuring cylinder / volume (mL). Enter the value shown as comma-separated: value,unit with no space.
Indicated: 27,mL
